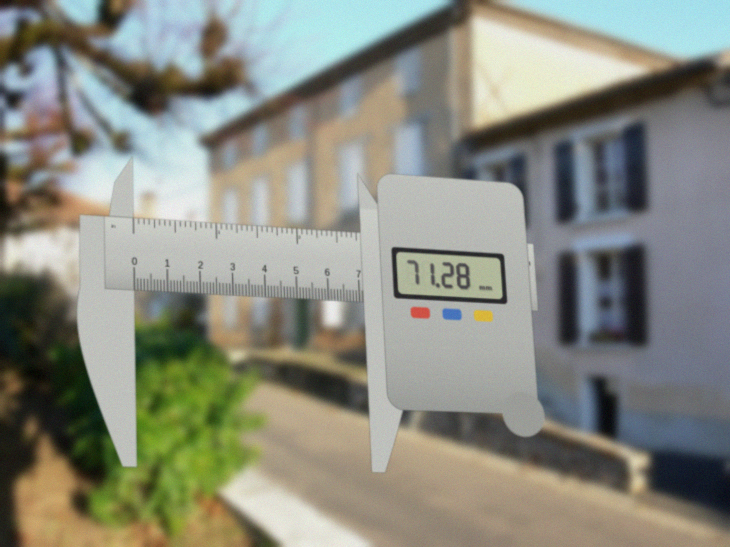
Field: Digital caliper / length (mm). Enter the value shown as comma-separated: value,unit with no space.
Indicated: 71.28,mm
